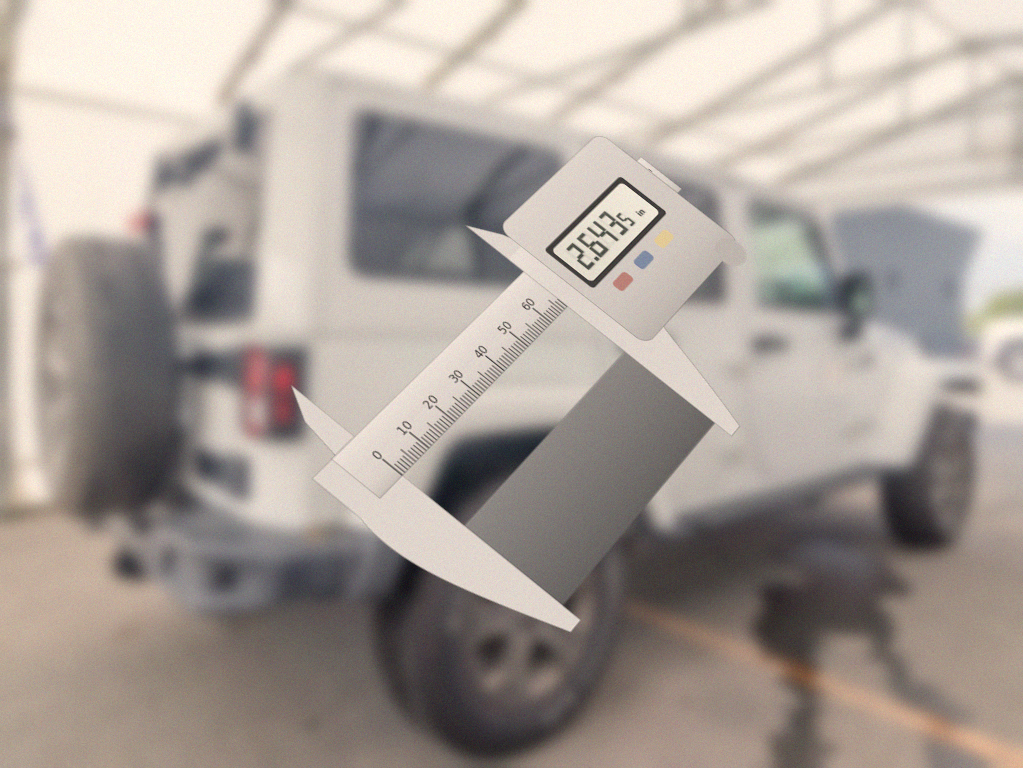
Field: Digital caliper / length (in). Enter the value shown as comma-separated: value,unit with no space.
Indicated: 2.6435,in
